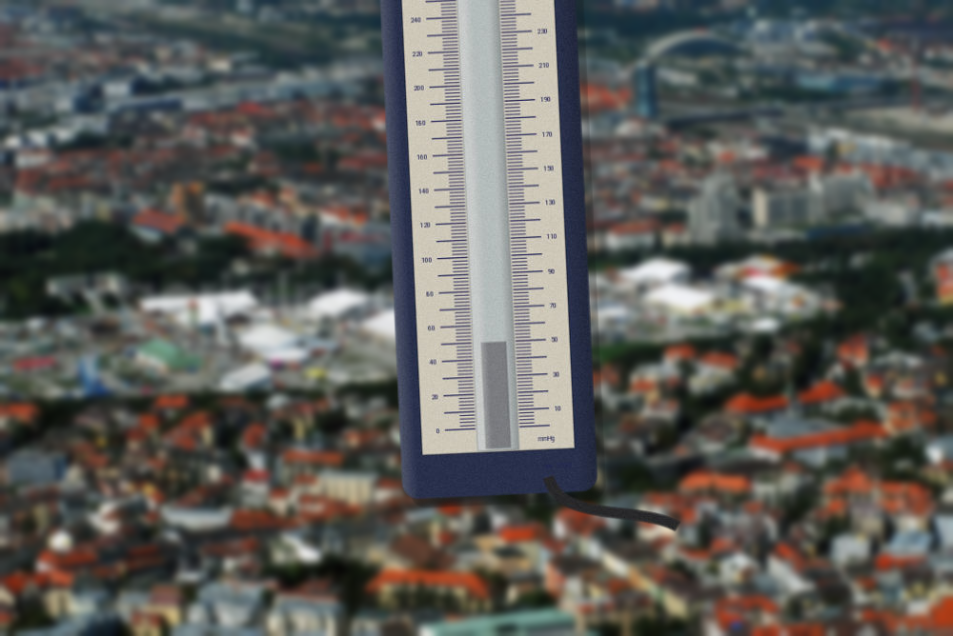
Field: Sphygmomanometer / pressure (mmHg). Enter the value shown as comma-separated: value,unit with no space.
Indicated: 50,mmHg
